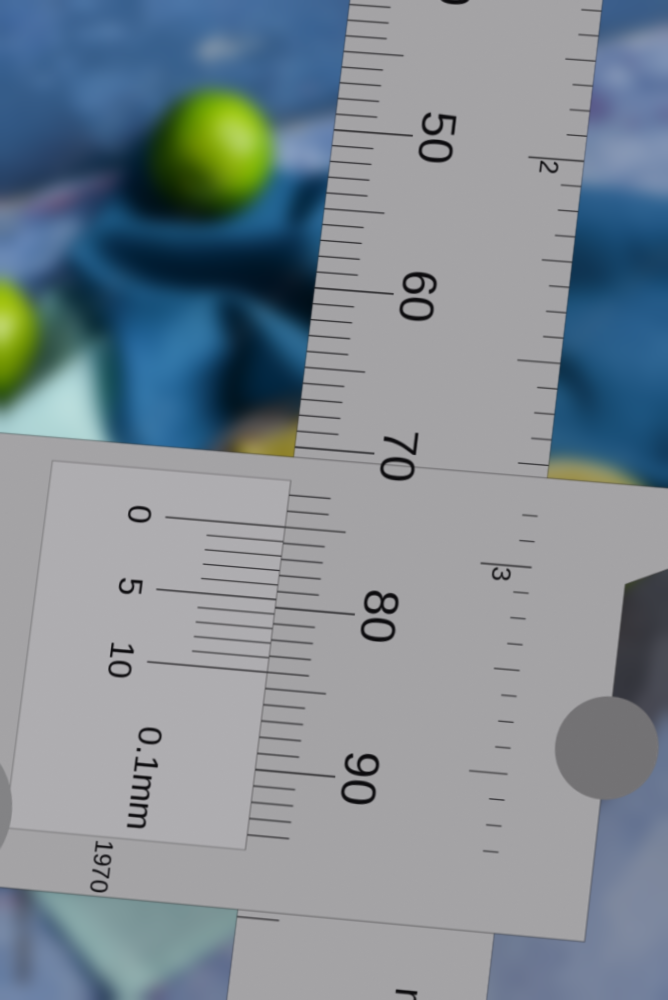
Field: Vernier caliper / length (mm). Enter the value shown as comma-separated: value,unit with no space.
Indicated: 75.0,mm
